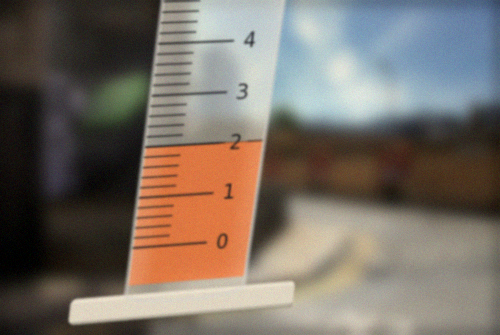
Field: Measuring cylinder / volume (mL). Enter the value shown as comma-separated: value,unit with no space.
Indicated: 2,mL
